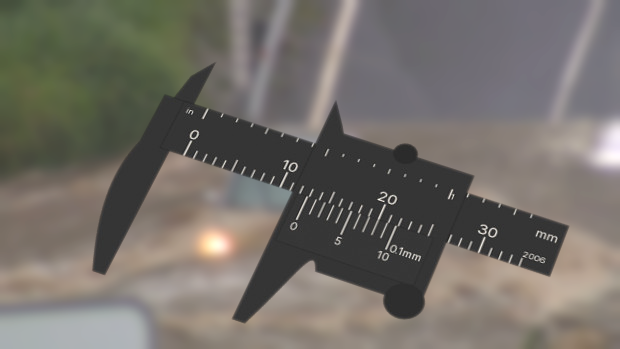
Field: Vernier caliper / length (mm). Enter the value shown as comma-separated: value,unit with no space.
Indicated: 12.8,mm
